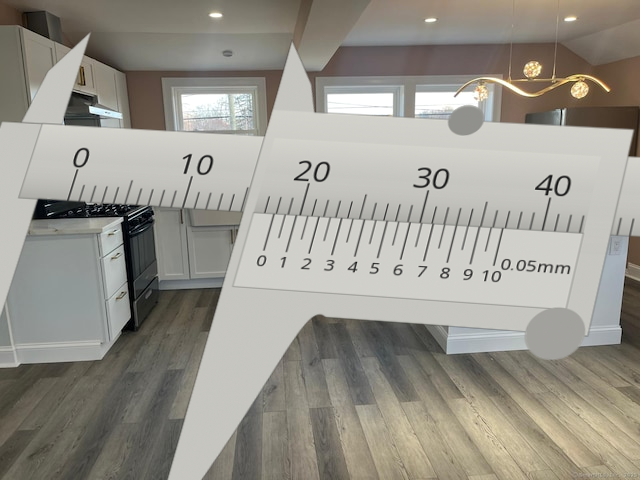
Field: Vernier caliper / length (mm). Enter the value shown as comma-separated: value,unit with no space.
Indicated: 17.8,mm
